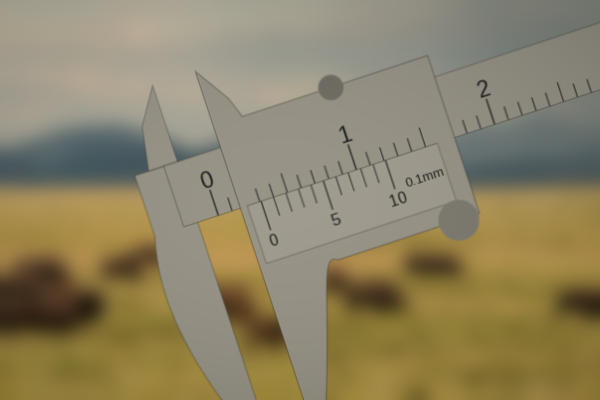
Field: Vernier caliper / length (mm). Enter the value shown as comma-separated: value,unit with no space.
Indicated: 3.1,mm
